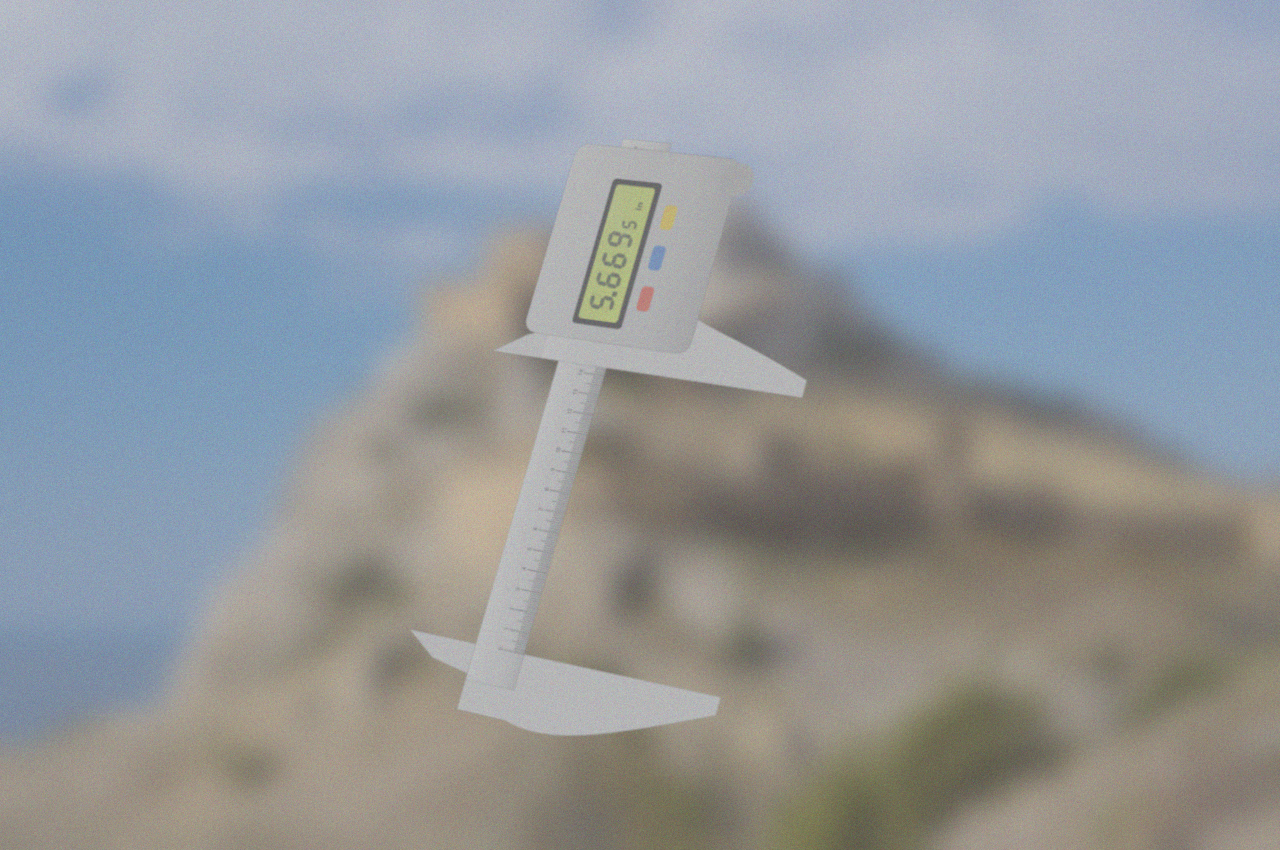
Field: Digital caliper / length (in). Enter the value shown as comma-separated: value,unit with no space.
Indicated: 5.6695,in
